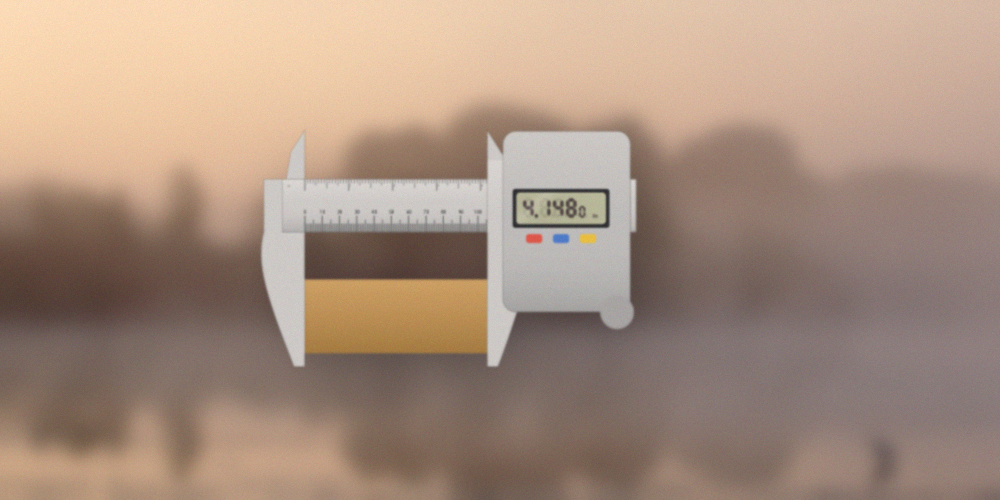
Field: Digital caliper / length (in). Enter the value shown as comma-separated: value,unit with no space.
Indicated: 4.1480,in
